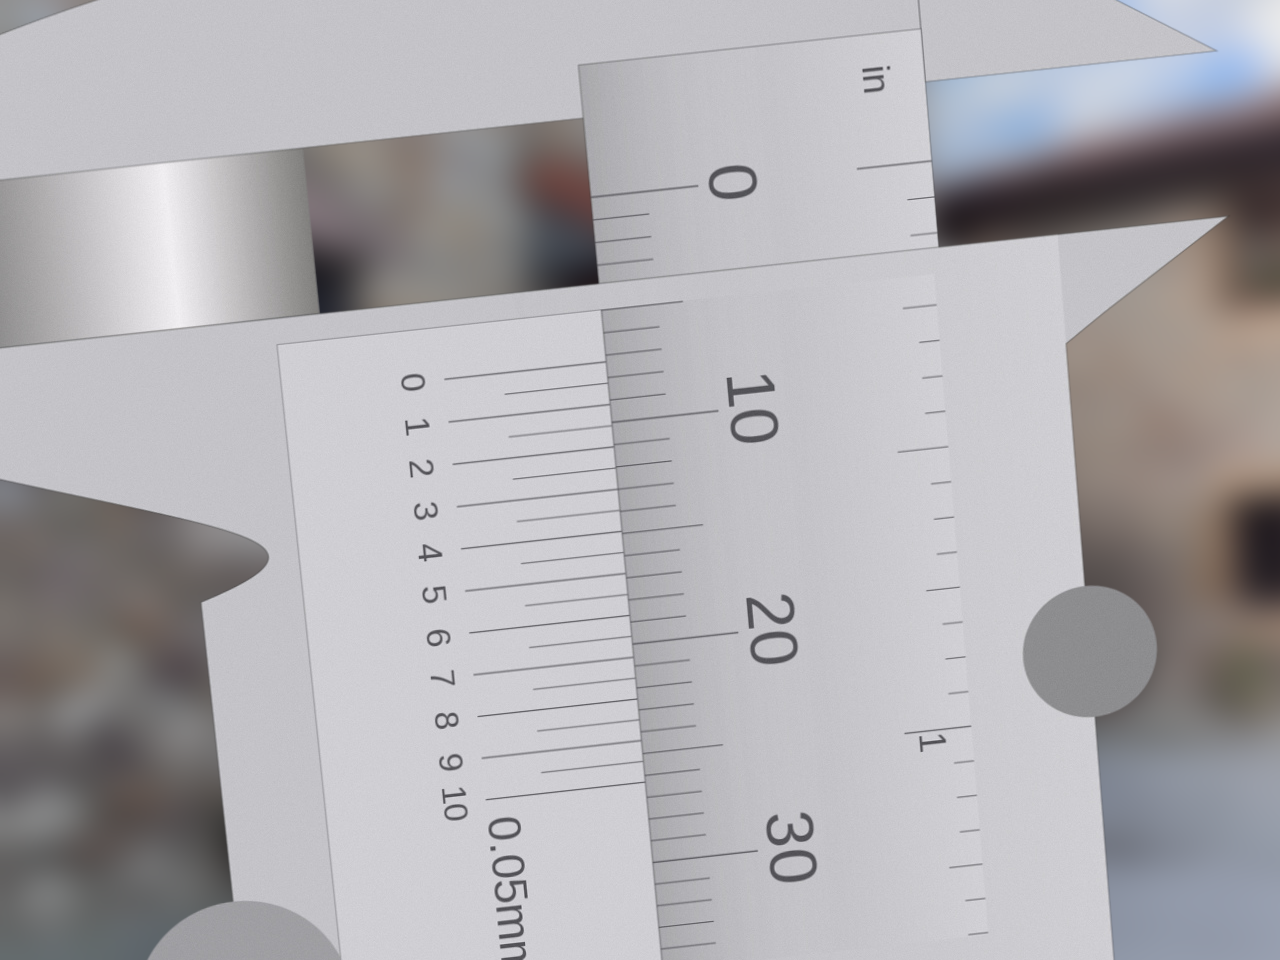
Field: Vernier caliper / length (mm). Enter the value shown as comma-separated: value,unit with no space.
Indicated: 7.3,mm
